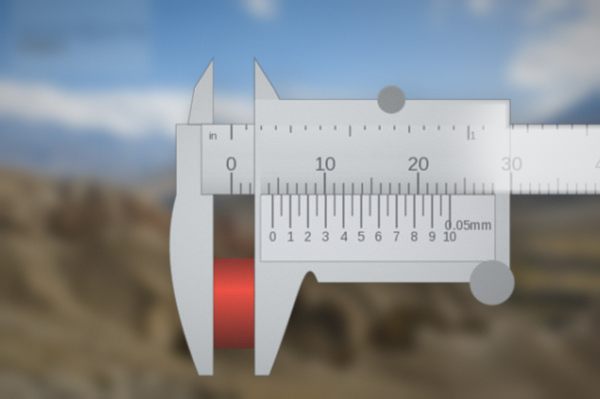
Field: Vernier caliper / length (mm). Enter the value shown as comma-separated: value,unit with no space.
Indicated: 4.4,mm
